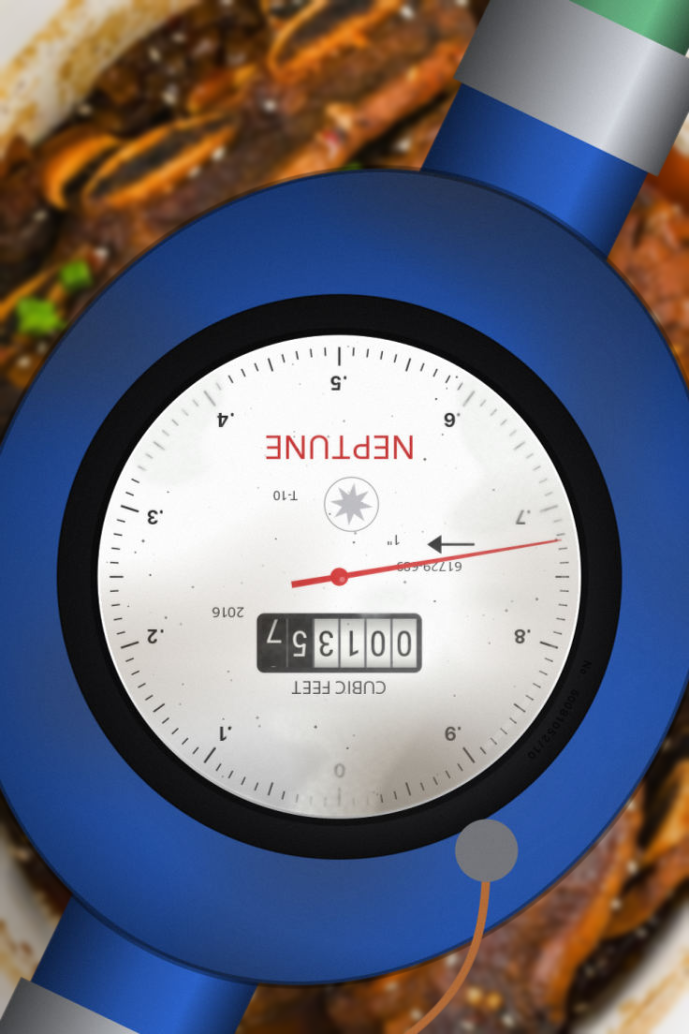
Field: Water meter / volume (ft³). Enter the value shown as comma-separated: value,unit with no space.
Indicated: 1356.72,ft³
